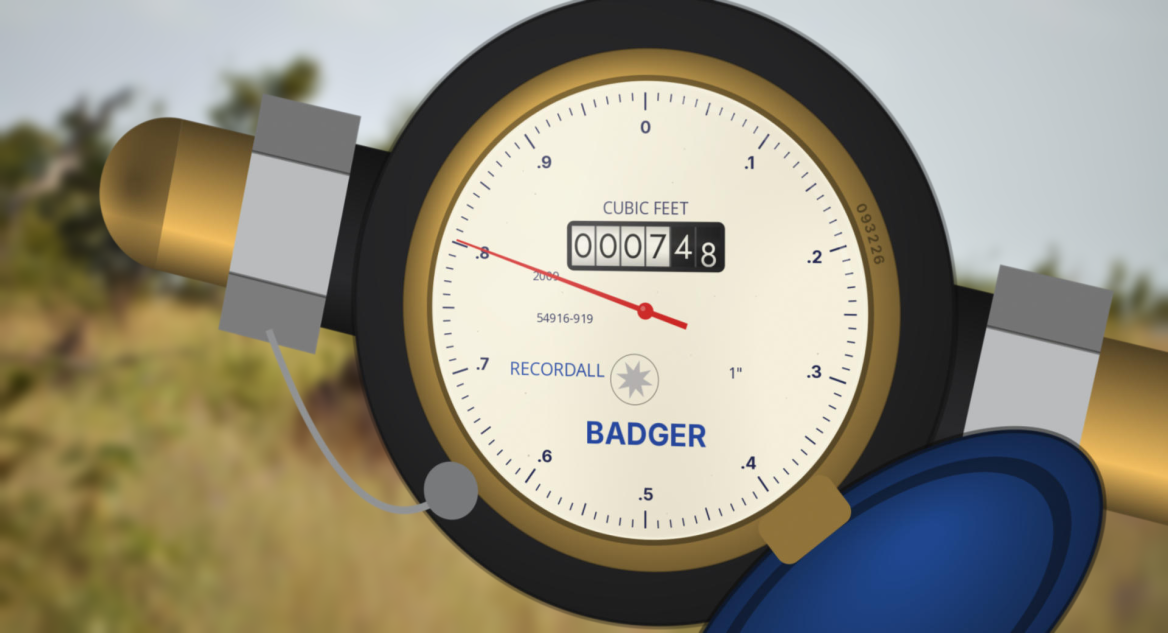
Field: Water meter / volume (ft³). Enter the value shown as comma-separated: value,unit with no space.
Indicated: 747.80,ft³
